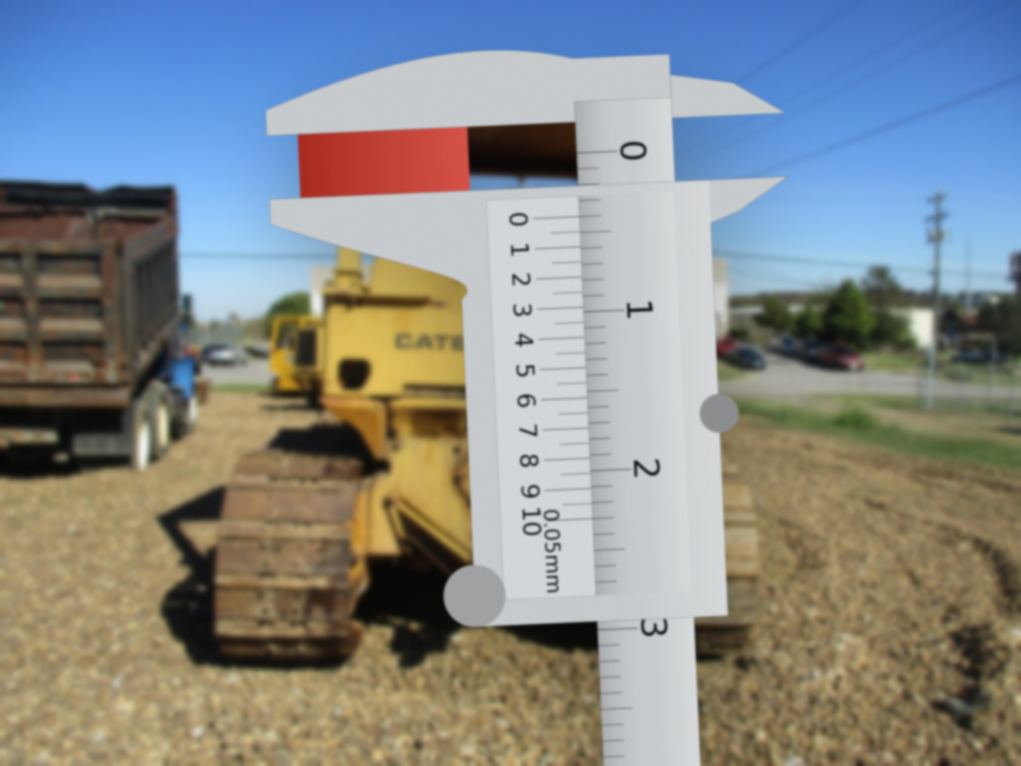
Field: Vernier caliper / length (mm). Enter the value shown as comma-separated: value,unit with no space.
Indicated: 4.0,mm
